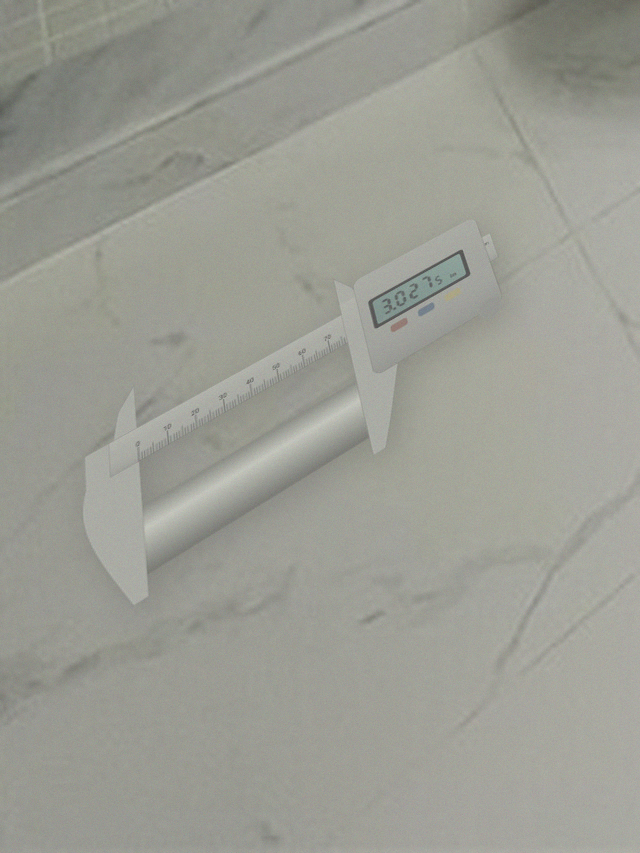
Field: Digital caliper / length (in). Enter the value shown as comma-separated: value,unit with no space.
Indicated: 3.0275,in
